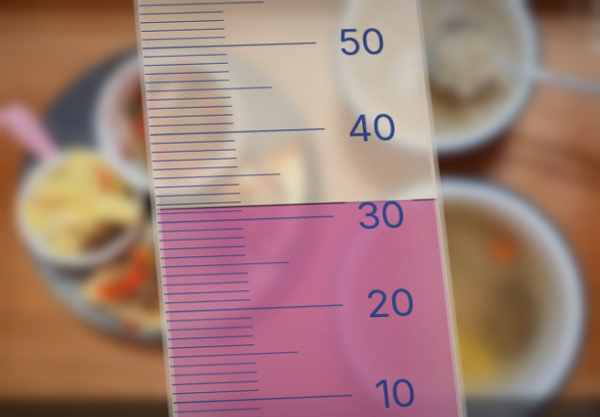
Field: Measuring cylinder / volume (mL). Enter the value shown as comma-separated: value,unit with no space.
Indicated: 31.5,mL
